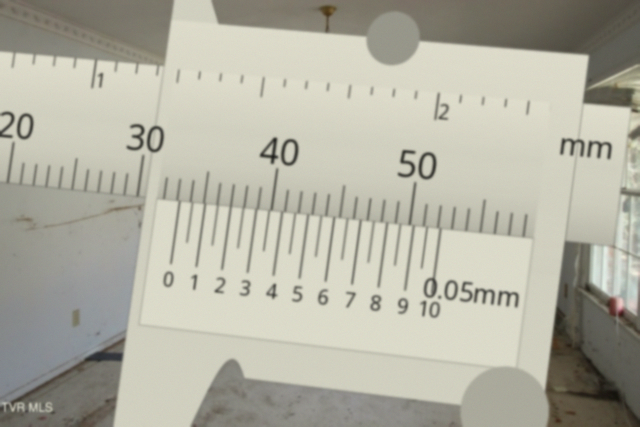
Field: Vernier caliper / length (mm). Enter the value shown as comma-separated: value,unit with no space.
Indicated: 33.2,mm
